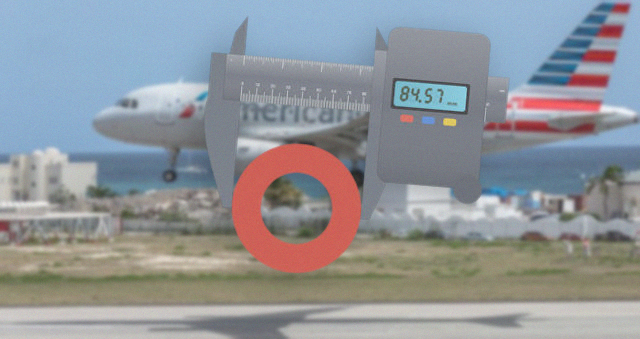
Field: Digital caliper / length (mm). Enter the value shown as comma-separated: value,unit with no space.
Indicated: 84.57,mm
